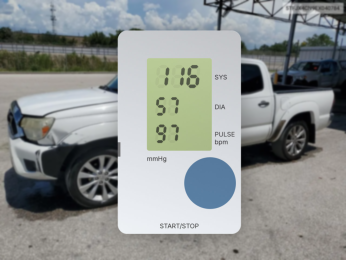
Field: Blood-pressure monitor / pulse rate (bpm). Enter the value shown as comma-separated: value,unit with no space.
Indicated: 97,bpm
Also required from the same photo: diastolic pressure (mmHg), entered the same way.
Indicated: 57,mmHg
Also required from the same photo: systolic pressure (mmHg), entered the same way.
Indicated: 116,mmHg
